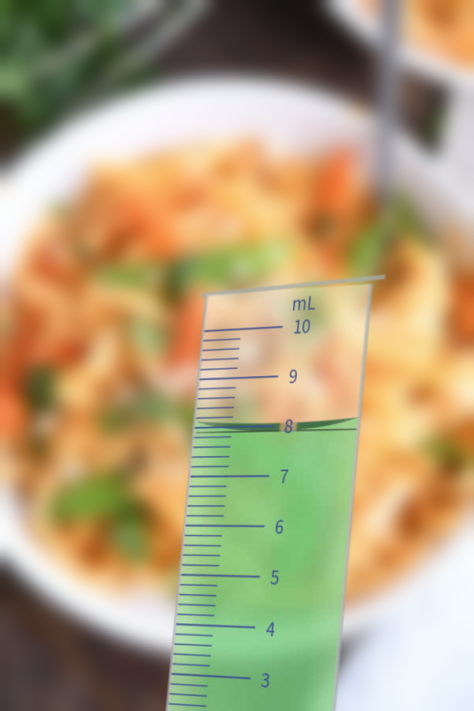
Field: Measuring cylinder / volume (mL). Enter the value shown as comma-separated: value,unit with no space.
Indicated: 7.9,mL
